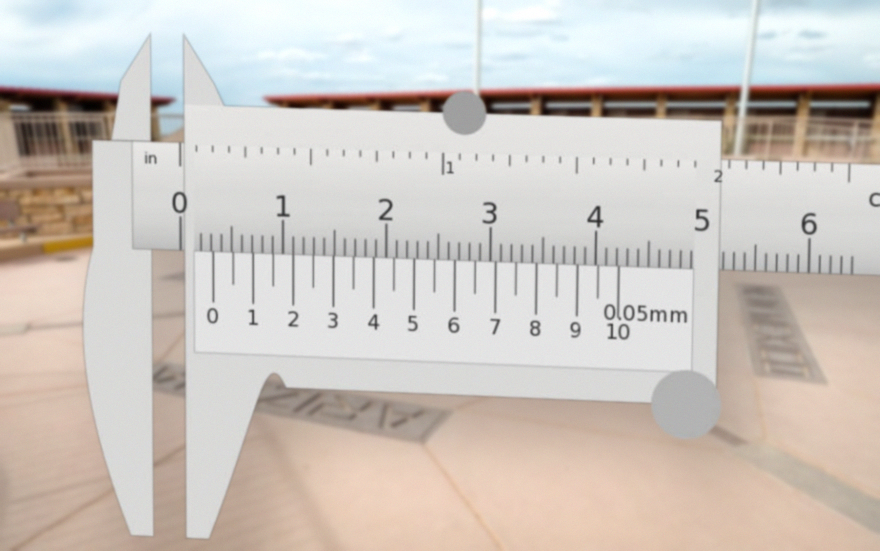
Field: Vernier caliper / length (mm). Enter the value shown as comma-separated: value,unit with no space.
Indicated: 3.2,mm
